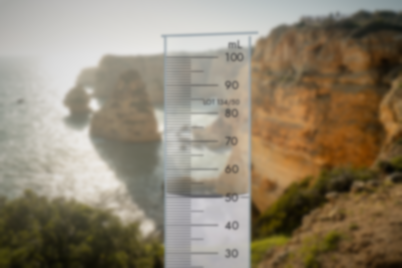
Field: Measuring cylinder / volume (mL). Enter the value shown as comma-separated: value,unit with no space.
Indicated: 50,mL
